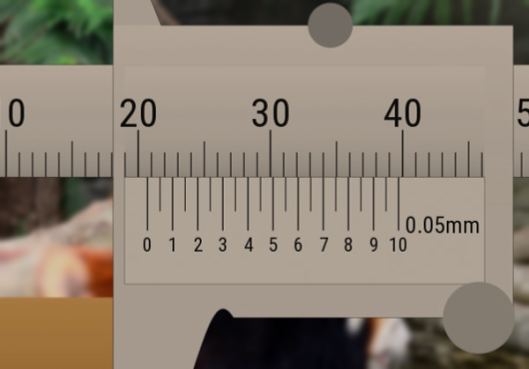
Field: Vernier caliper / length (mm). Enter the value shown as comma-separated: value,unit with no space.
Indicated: 20.7,mm
